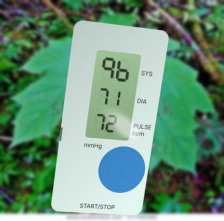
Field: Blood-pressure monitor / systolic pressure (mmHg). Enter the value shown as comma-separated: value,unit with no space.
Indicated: 96,mmHg
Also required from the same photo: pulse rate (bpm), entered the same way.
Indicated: 72,bpm
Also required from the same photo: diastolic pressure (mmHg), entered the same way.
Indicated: 71,mmHg
